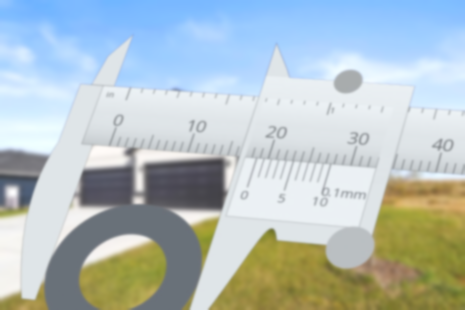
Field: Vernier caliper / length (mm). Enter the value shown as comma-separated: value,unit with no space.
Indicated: 18.6,mm
